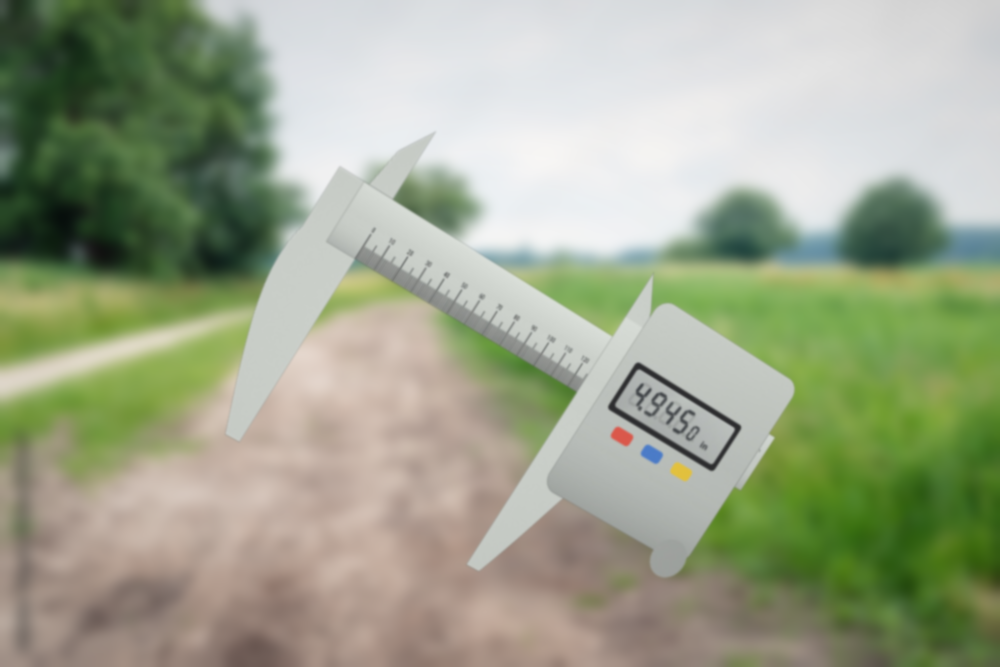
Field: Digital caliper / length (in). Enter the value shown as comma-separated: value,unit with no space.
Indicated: 4.9450,in
